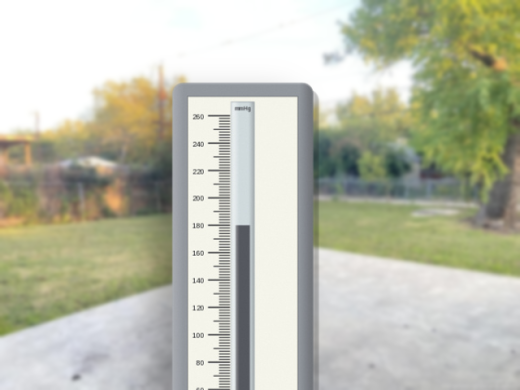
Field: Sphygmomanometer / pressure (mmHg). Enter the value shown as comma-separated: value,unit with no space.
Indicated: 180,mmHg
